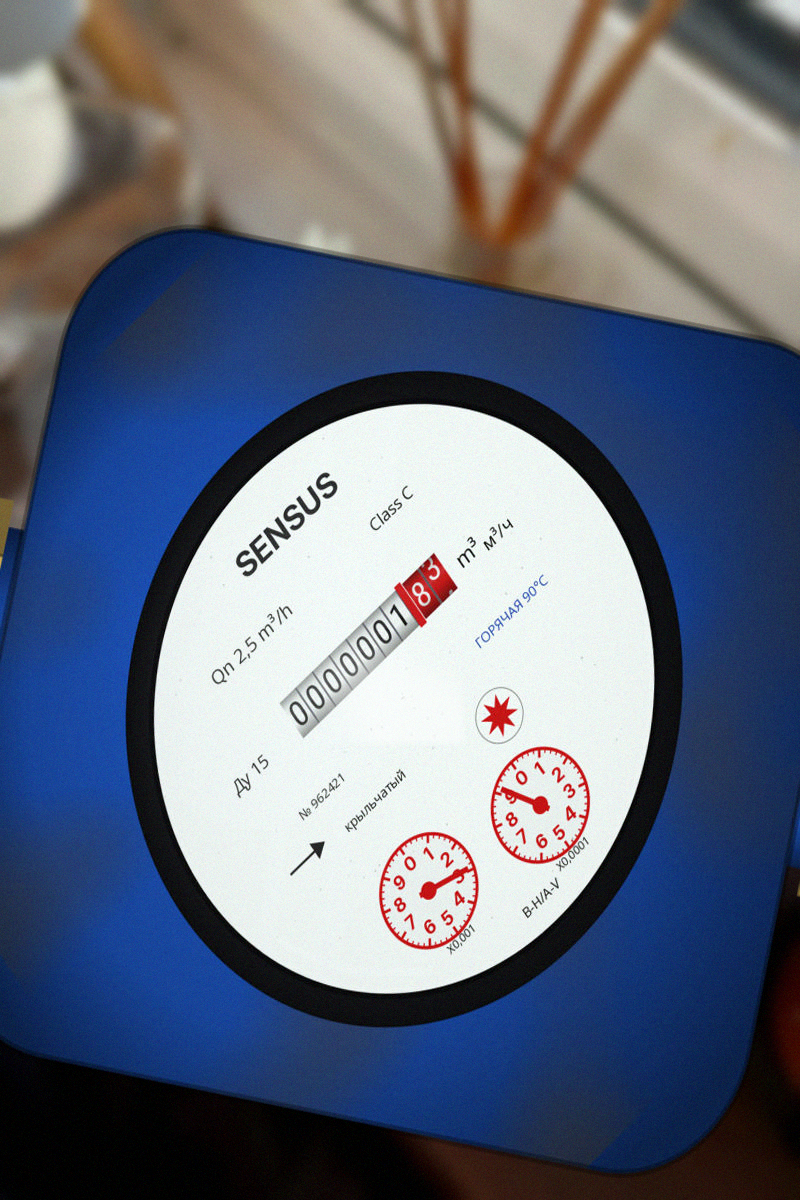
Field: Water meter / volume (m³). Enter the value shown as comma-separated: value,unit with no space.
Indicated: 1.8329,m³
